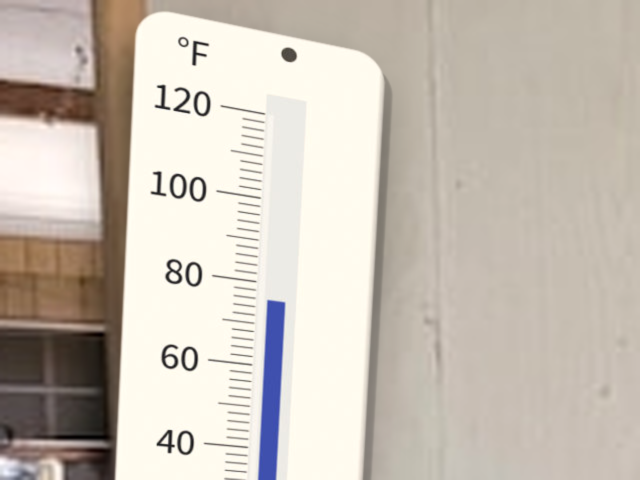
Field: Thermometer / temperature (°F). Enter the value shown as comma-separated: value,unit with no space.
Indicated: 76,°F
